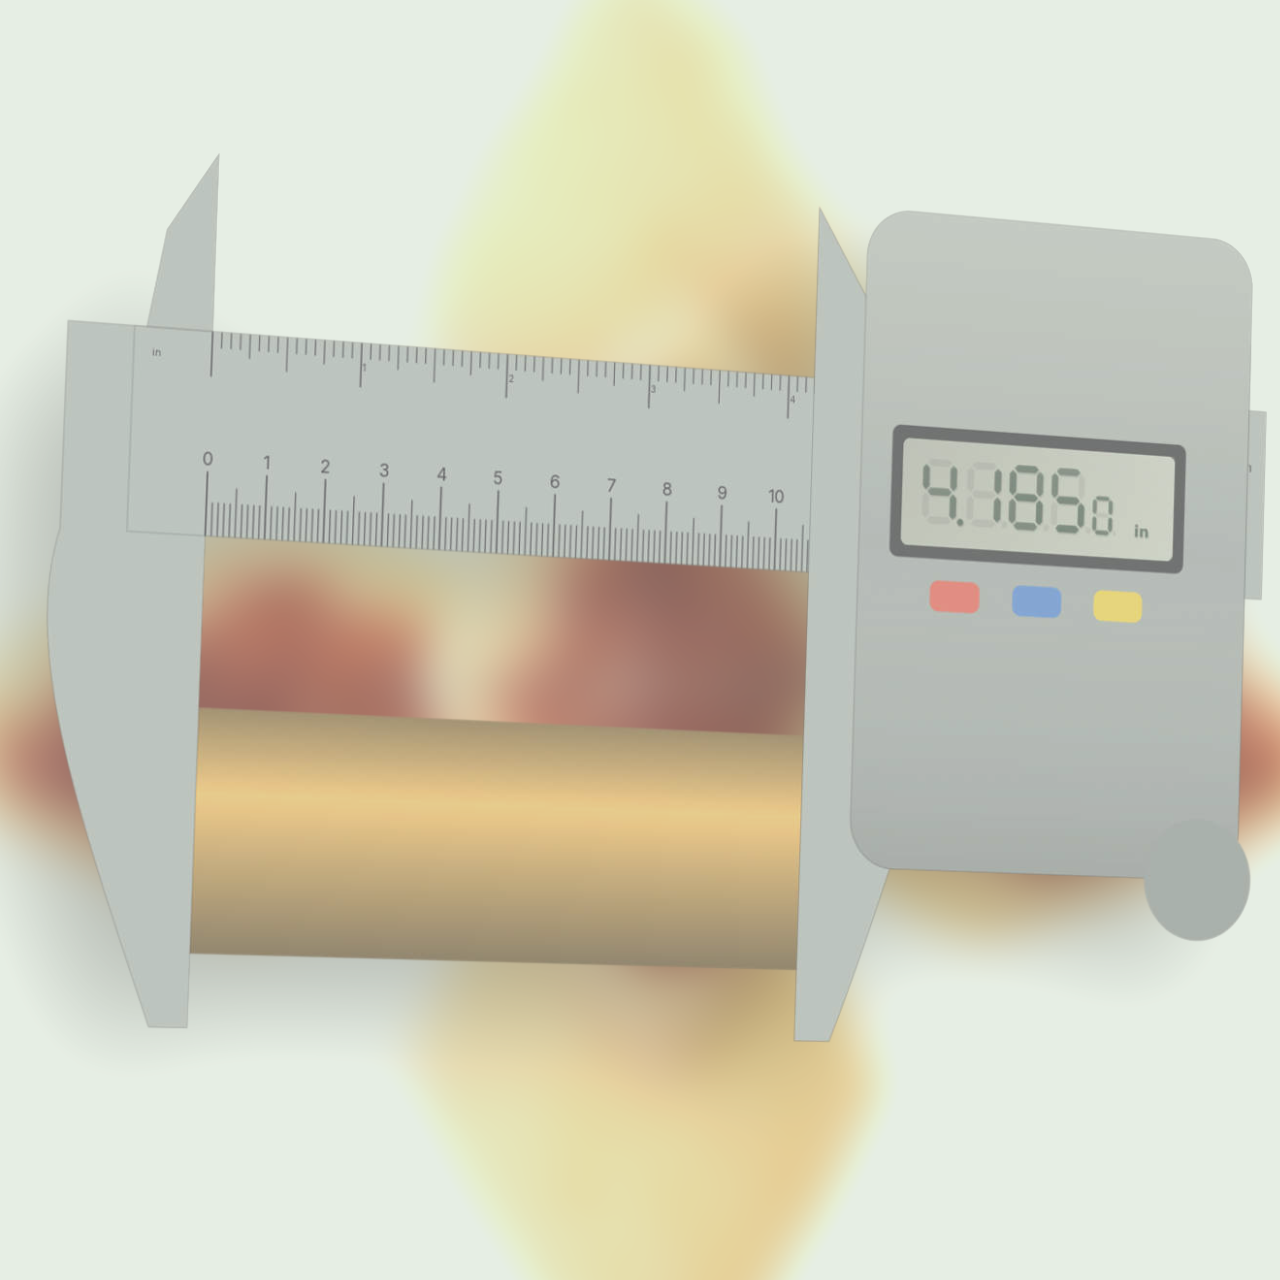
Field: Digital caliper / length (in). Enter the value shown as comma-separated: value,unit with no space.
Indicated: 4.1850,in
